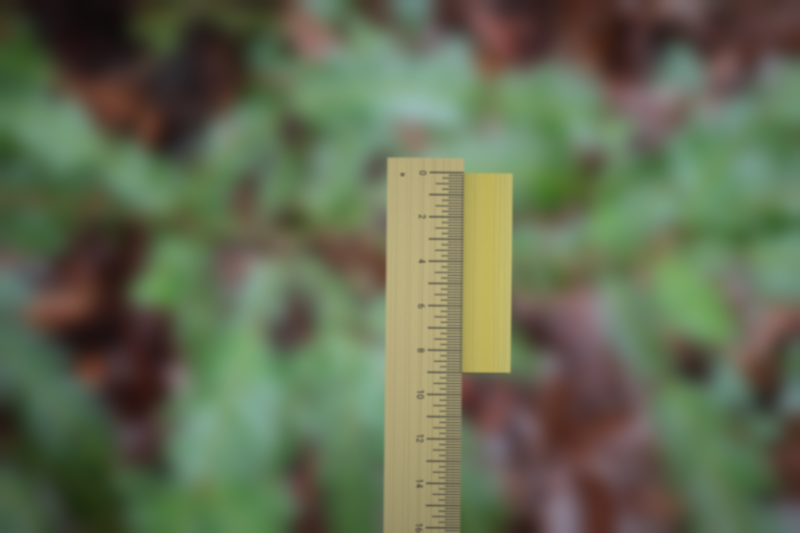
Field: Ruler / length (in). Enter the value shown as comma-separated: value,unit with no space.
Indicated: 9,in
